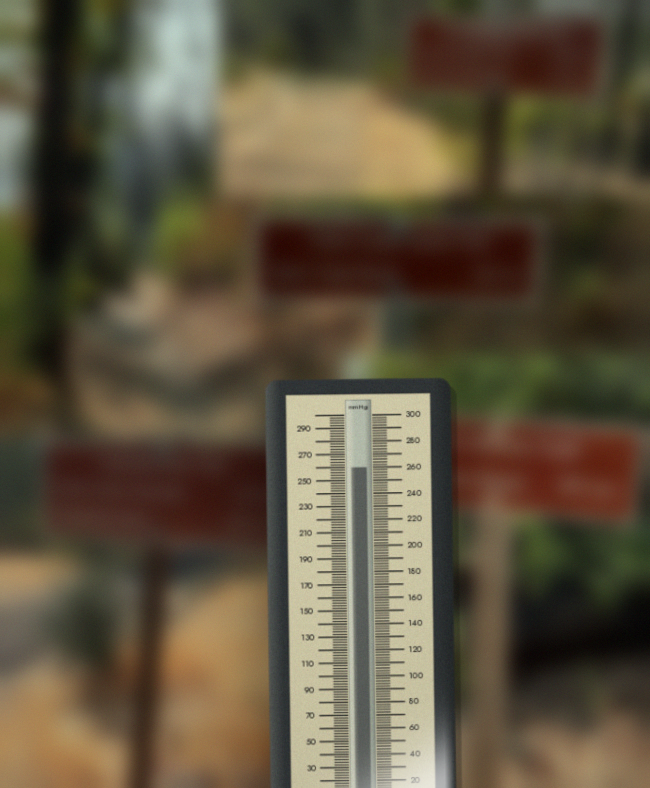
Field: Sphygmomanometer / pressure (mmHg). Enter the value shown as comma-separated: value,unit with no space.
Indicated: 260,mmHg
